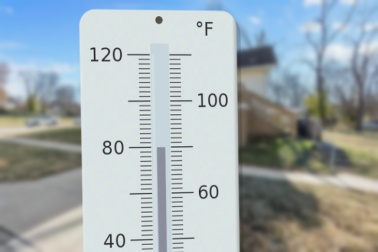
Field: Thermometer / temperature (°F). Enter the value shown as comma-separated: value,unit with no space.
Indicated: 80,°F
